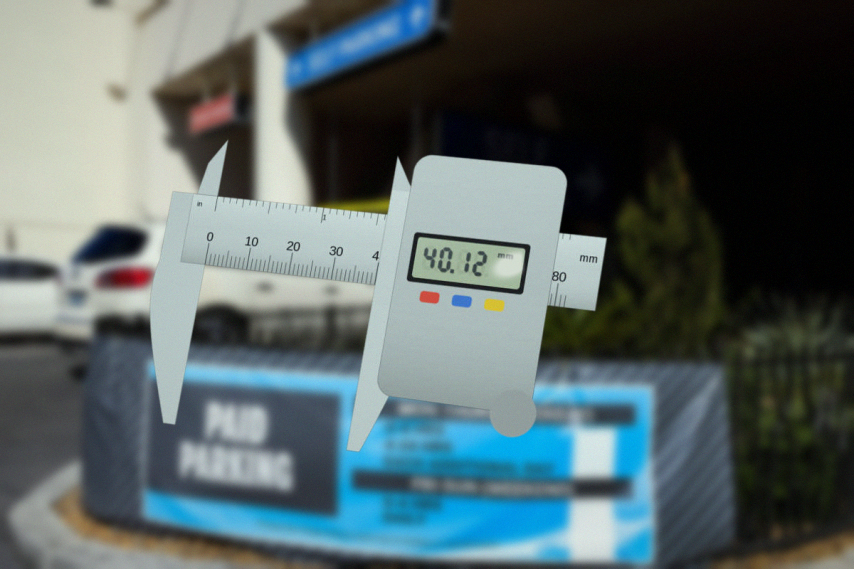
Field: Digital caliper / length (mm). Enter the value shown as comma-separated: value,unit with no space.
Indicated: 40.12,mm
